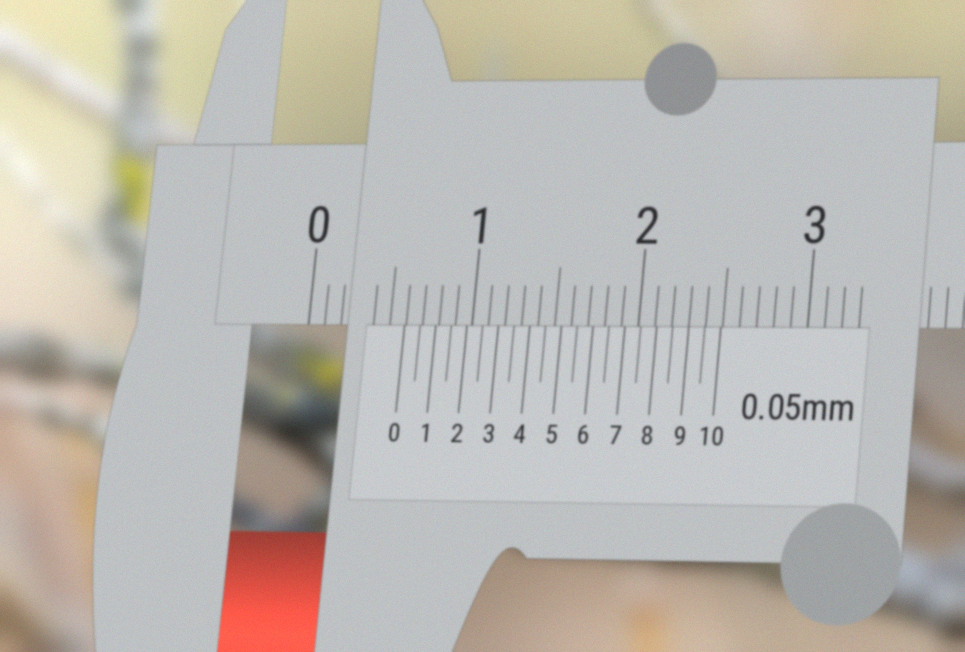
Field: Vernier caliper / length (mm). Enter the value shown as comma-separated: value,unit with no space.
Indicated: 5.9,mm
